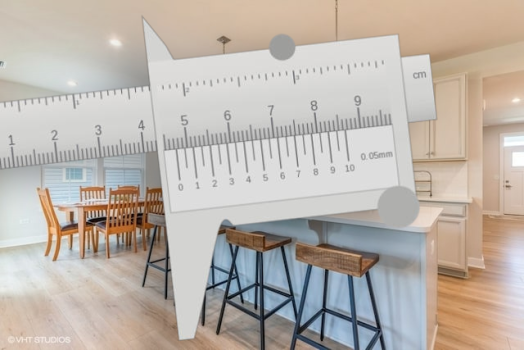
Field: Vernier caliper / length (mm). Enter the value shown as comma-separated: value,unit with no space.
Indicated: 47.5,mm
